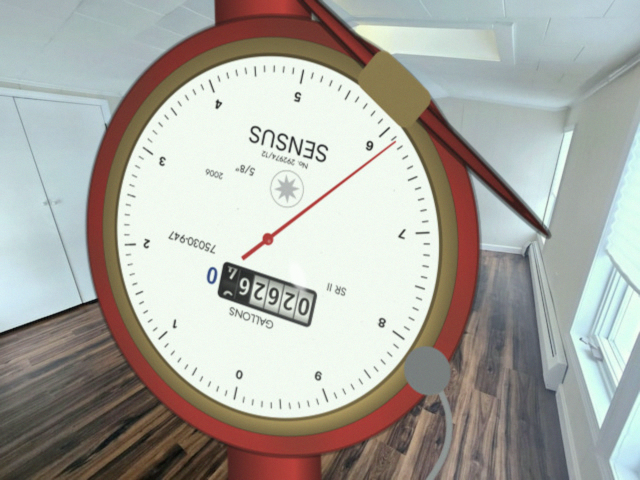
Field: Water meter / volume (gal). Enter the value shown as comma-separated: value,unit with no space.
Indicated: 262636.1,gal
